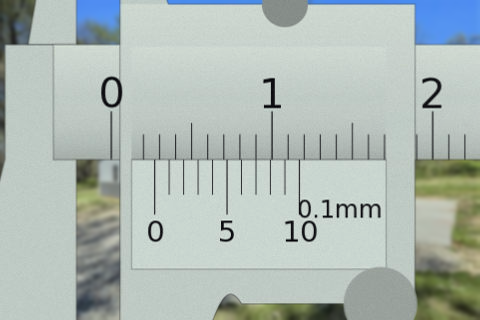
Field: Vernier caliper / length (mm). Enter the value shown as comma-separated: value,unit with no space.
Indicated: 2.7,mm
